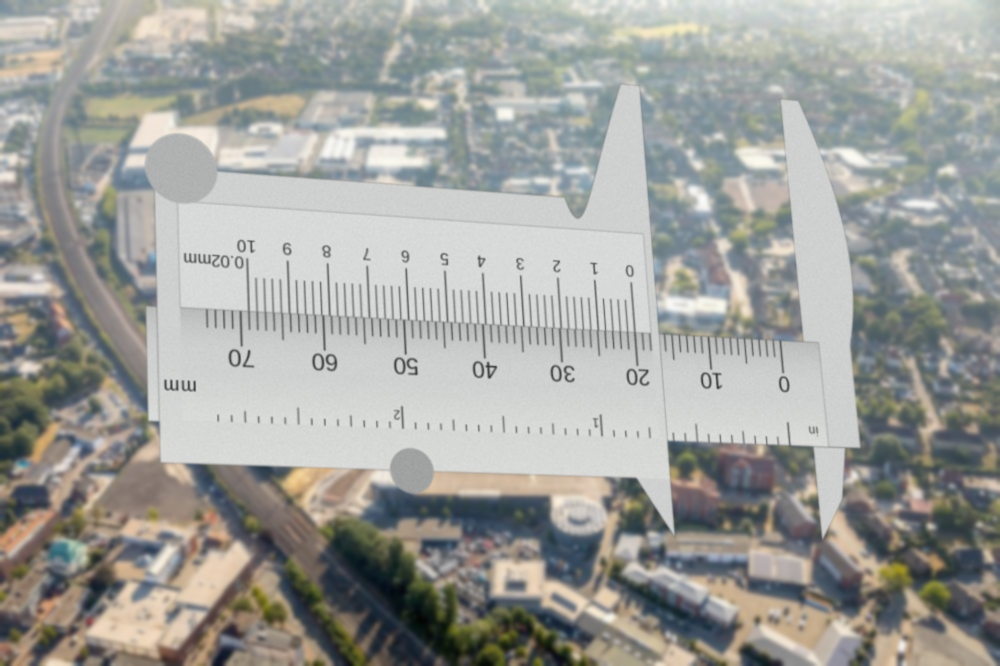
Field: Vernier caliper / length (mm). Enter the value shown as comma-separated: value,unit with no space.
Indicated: 20.0,mm
